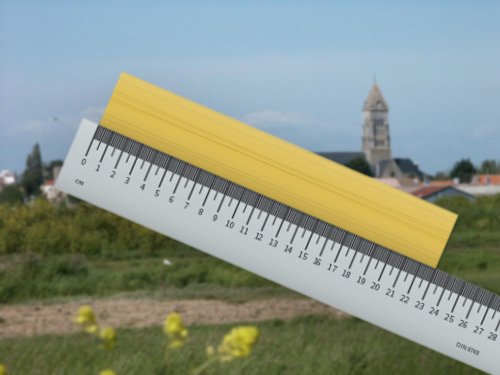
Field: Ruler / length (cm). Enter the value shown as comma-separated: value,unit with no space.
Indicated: 23,cm
